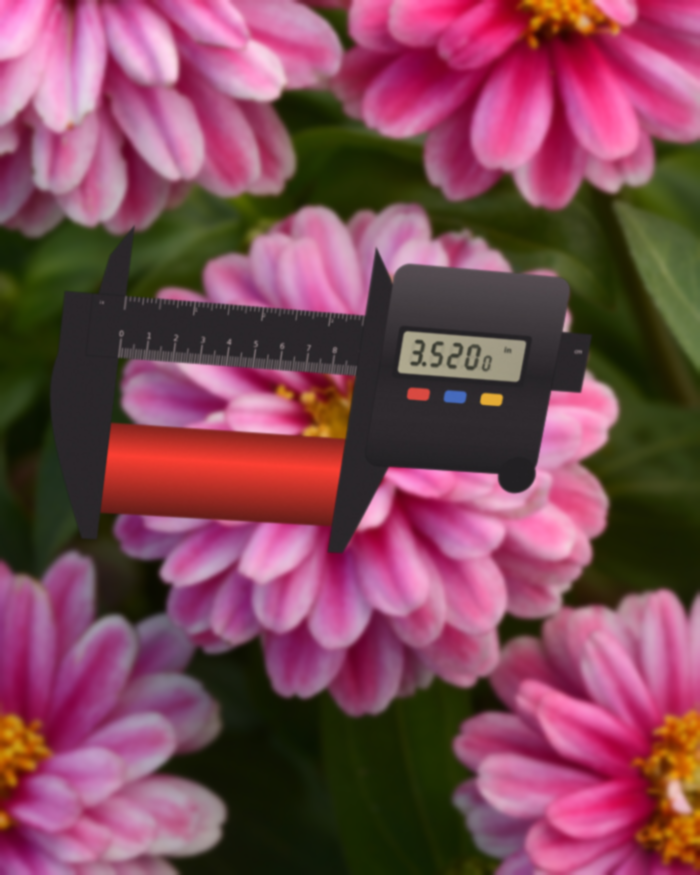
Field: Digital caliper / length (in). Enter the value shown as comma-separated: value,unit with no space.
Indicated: 3.5200,in
